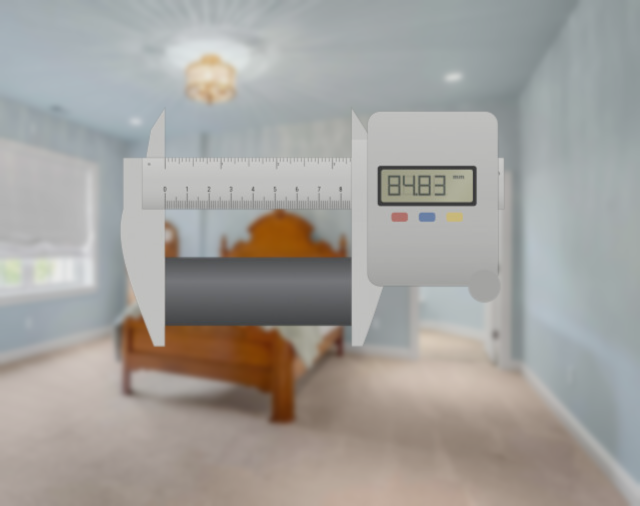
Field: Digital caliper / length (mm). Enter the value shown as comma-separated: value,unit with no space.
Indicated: 84.83,mm
